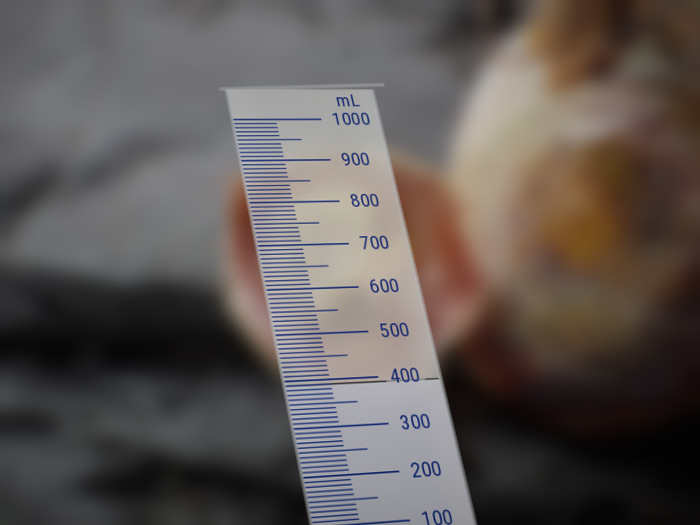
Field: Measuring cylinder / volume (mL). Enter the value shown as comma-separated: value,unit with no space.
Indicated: 390,mL
